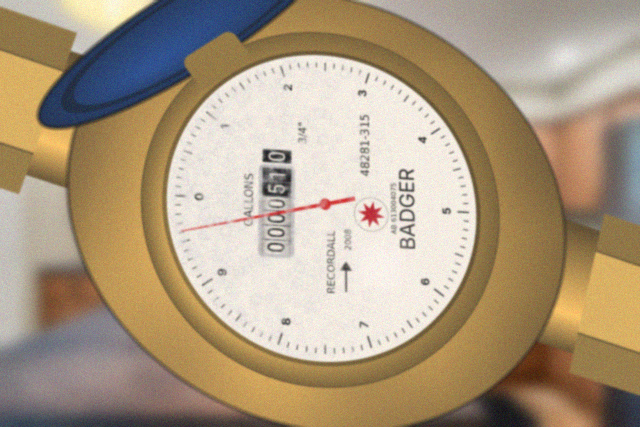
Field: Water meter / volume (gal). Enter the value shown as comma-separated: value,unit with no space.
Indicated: 509.6,gal
